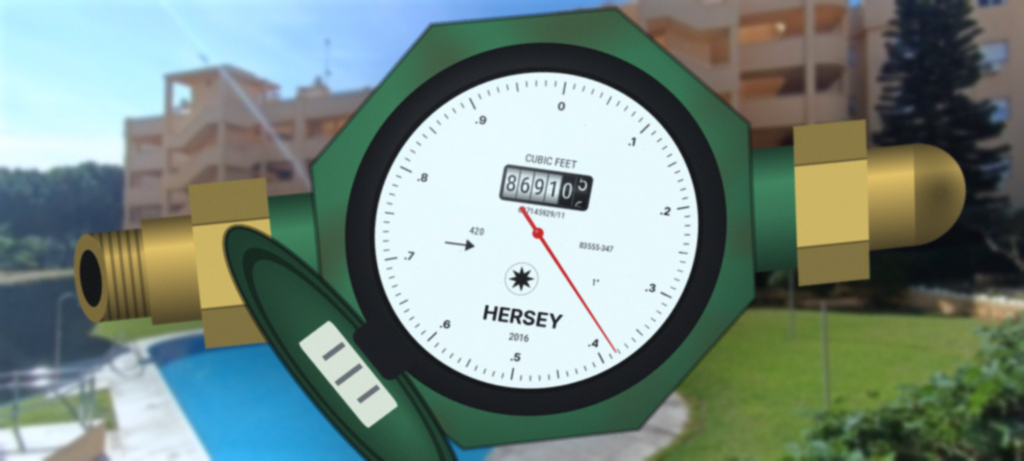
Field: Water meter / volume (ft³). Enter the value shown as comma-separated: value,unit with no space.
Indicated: 869105.38,ft³
